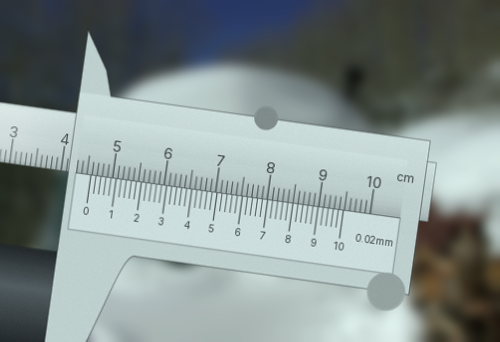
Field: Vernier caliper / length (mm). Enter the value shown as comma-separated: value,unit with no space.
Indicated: 45.8,mm
